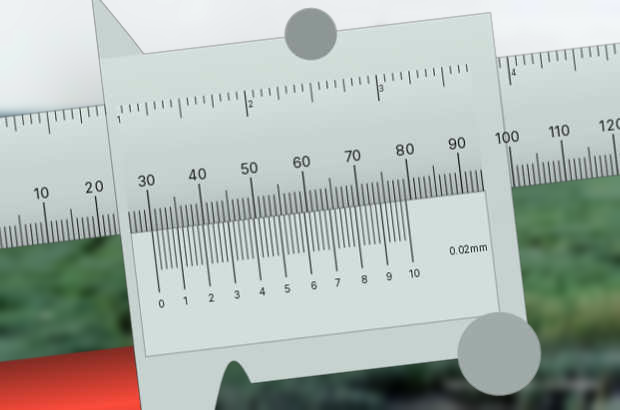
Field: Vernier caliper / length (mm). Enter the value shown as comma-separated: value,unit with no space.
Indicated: 30.0,mm
